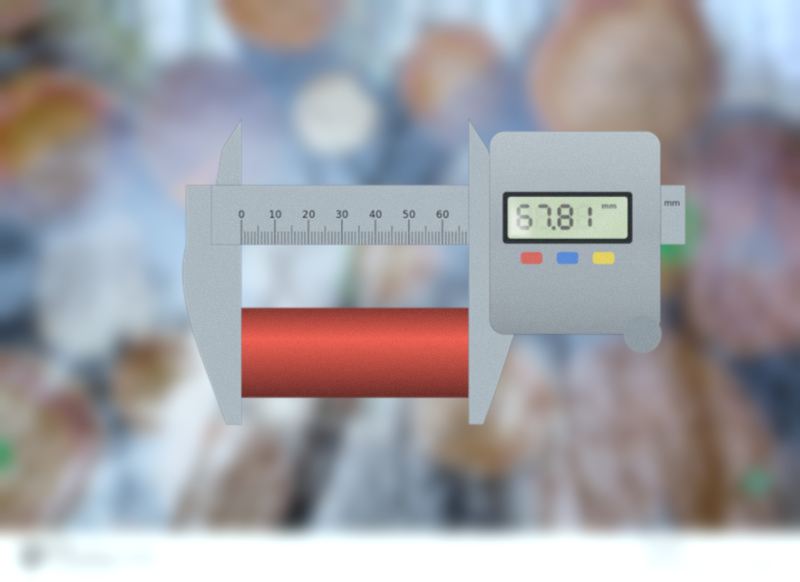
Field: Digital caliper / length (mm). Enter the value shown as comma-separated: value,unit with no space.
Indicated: 67.81,mm
